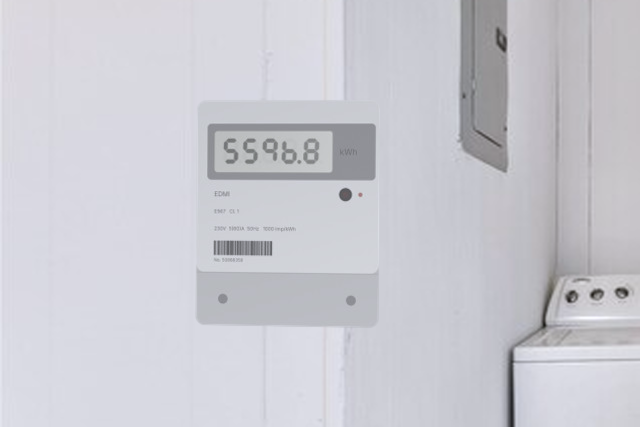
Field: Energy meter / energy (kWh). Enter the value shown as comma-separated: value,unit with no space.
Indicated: 5596.8,kWh
